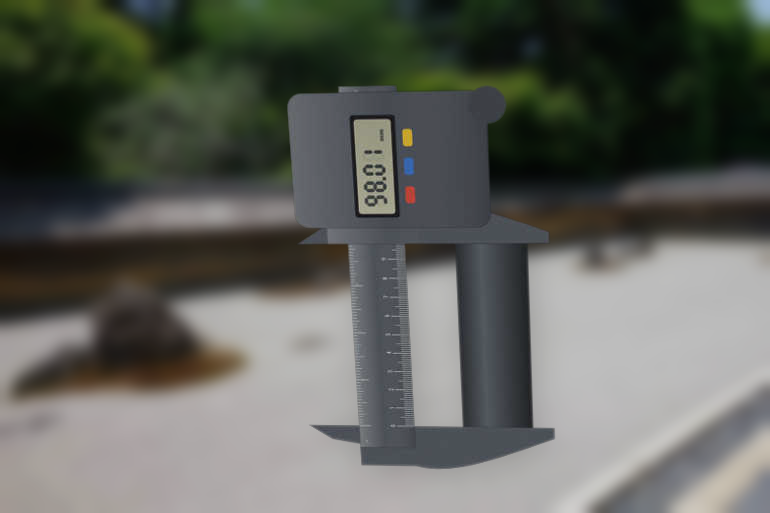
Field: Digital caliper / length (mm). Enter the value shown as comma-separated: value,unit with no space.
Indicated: 98.01,mm
